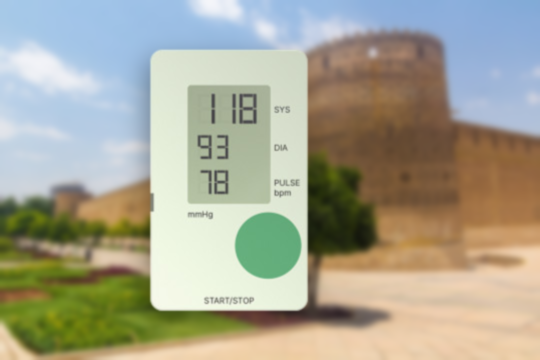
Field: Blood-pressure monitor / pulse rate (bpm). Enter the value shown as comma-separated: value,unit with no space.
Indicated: 78,bpm
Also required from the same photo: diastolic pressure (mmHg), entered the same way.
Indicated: 93,mmHg
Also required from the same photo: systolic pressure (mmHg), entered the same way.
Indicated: 118,mmHg
